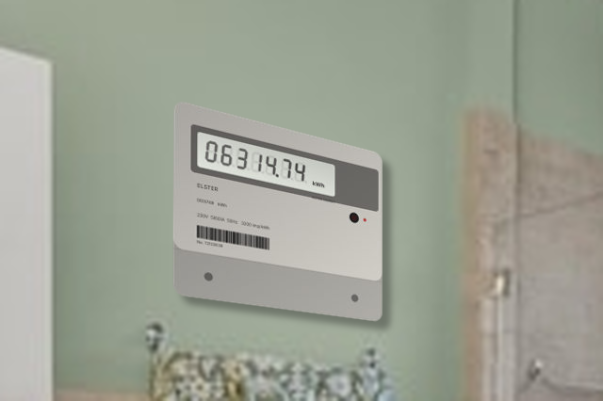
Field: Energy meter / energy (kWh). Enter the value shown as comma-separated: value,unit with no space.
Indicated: 6314.74,kWh
